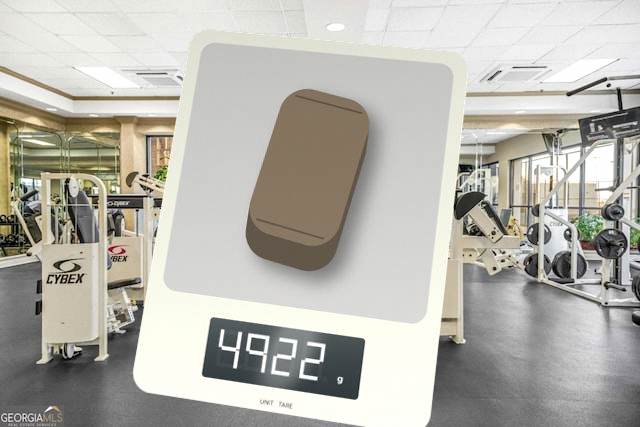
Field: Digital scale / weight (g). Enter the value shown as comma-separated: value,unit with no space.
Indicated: 4922,g
